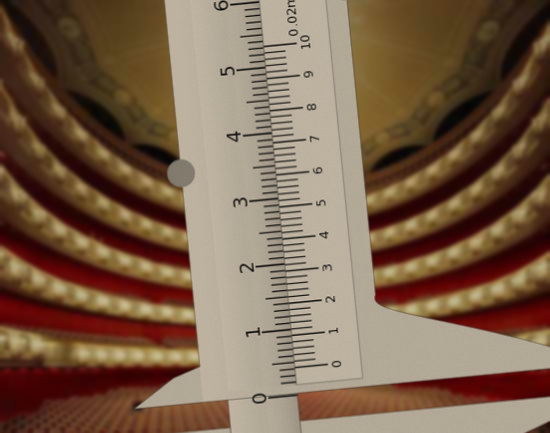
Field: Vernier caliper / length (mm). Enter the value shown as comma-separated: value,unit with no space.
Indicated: 4.2,mm
